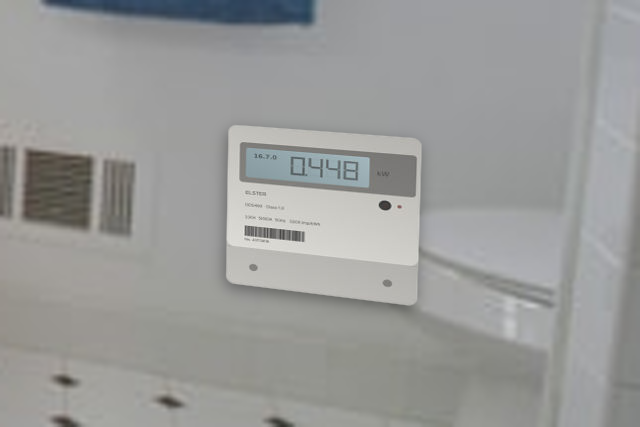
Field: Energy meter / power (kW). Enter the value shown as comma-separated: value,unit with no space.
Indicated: 0.448,kW
